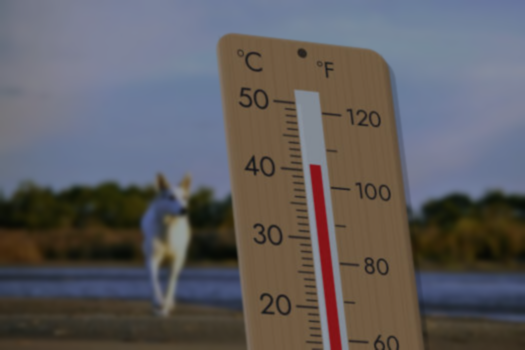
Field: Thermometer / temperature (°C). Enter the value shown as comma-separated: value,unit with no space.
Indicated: 41,°C
